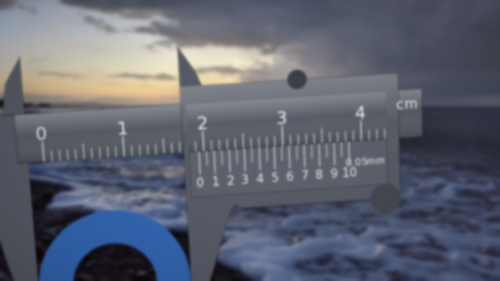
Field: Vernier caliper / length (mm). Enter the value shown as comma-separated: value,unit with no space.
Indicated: 19.4,mm
